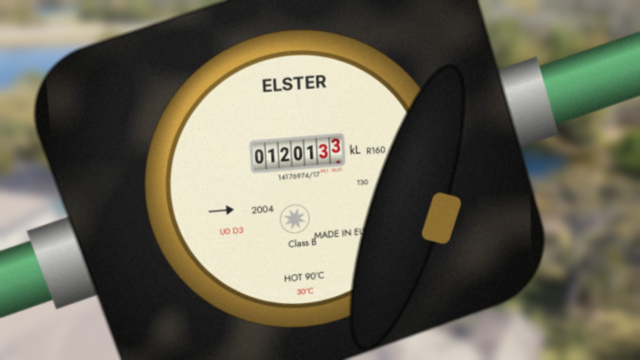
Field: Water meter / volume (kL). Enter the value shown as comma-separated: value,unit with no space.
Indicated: 1201.33,kL
